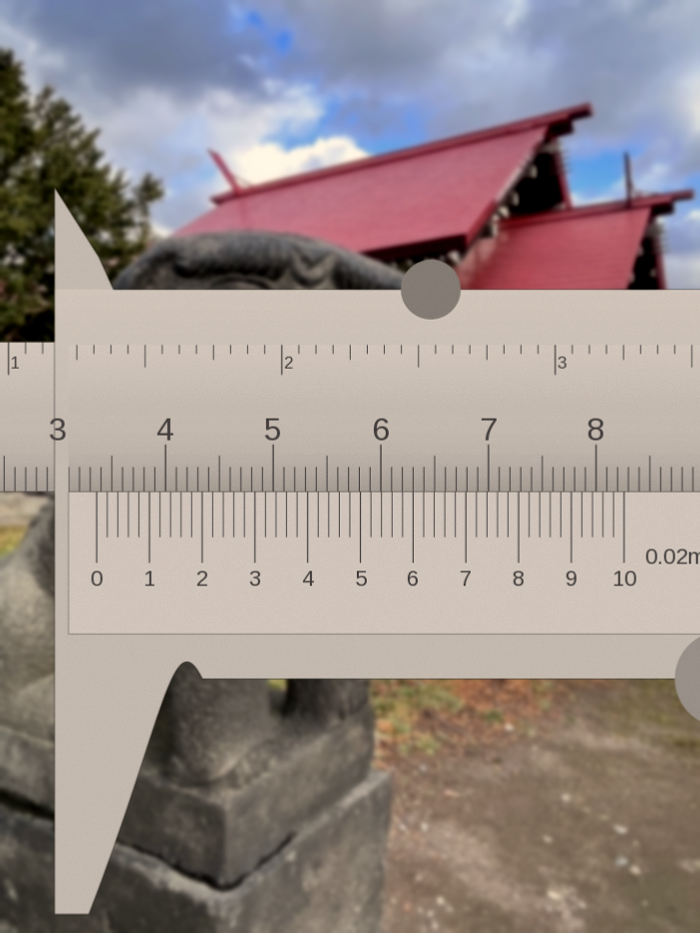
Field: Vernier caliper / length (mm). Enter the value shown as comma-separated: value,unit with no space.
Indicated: 33.6,mm
